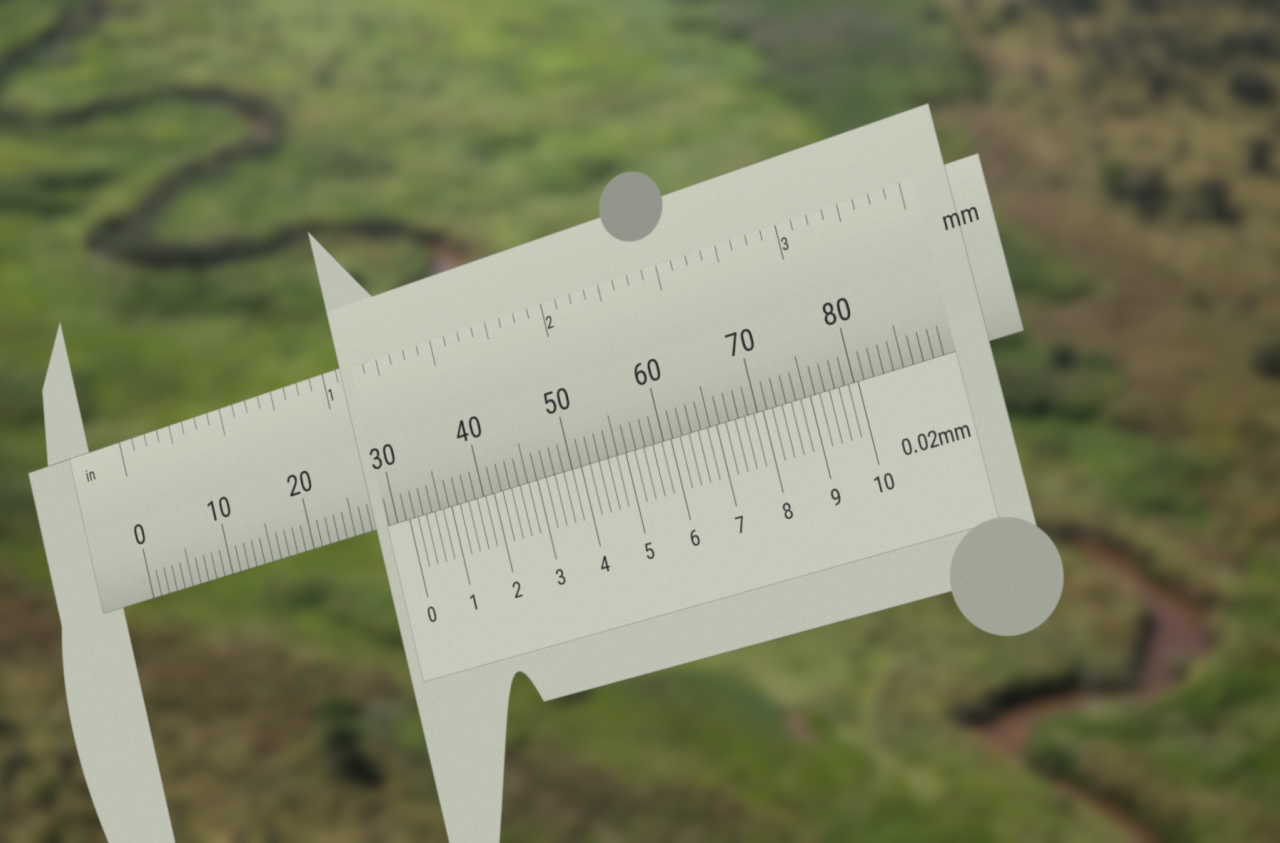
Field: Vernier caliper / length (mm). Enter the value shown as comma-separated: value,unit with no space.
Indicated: 31.4,mm
